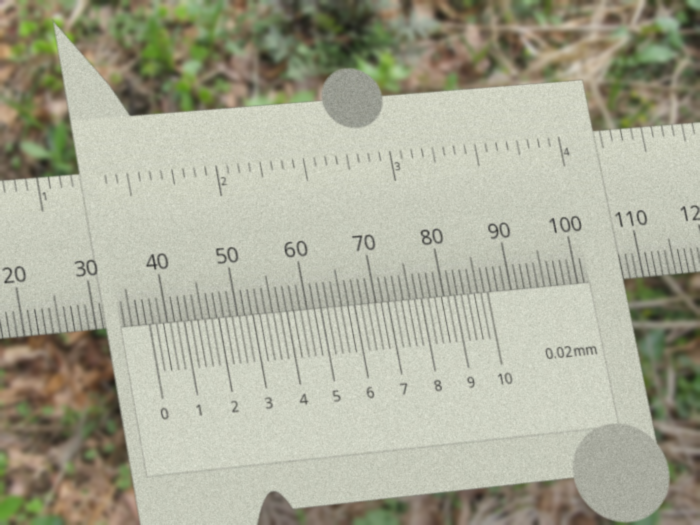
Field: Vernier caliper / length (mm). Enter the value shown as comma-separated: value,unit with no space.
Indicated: 37.5,mm
